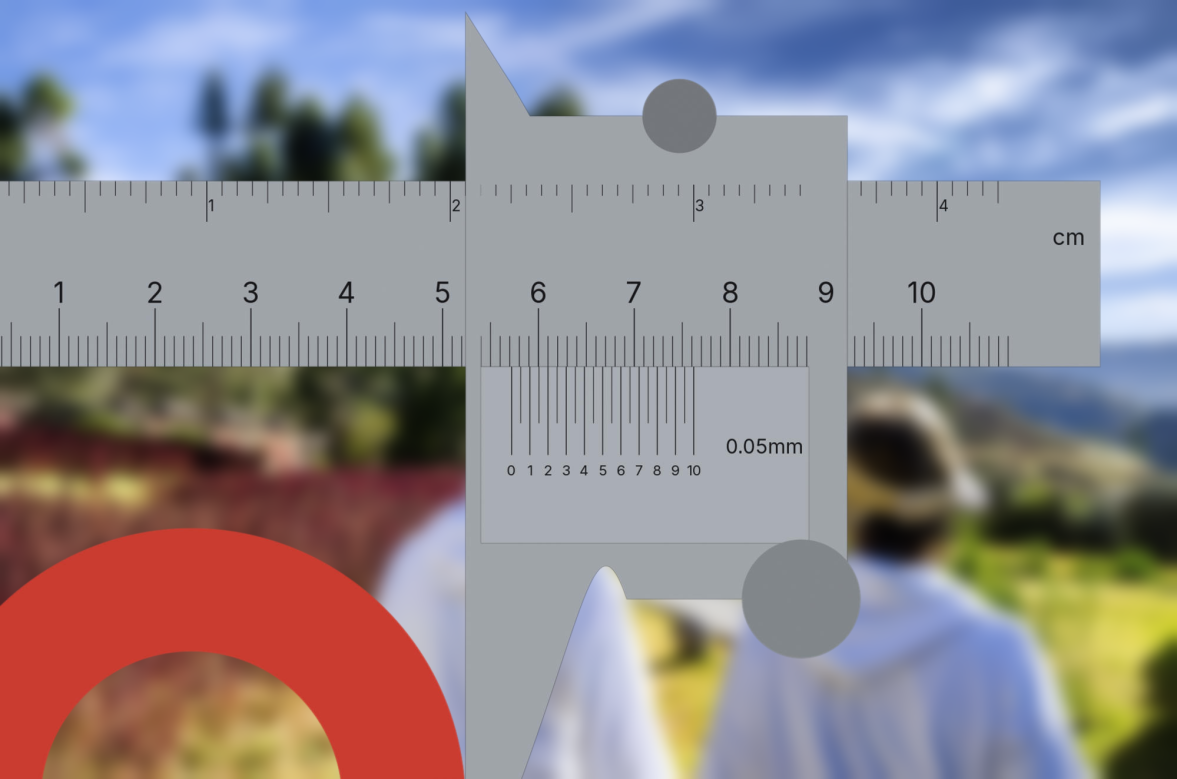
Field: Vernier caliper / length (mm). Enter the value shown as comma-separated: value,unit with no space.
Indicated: 57.2,mm
